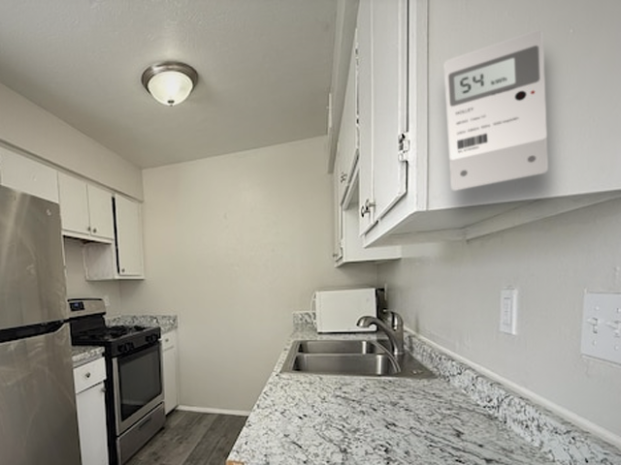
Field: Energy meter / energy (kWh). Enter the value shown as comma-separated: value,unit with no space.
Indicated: 54,kWh
